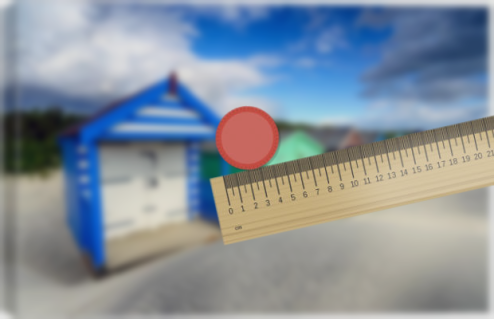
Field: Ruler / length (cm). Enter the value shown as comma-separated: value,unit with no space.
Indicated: 5,cm
